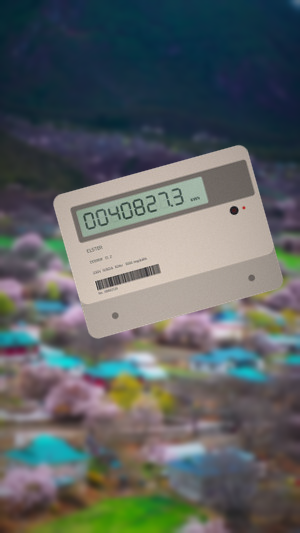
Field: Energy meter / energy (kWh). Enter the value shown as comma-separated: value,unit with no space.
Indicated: 40827.3,kWh
